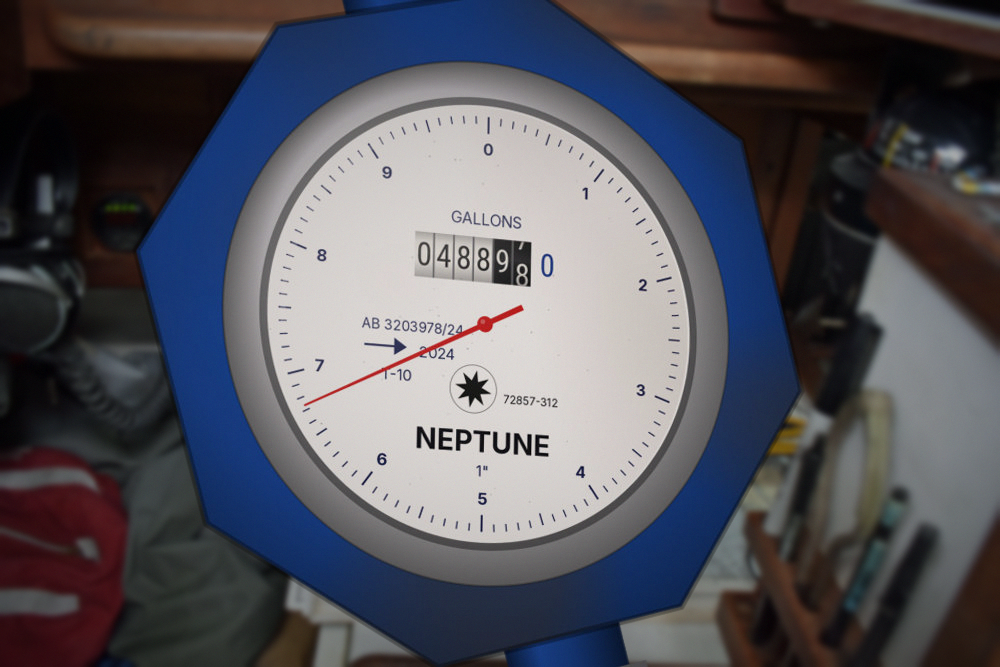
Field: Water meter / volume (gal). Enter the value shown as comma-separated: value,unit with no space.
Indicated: 488976.7,gal
